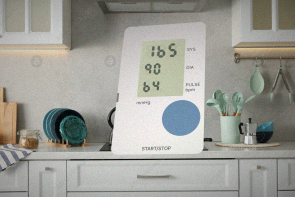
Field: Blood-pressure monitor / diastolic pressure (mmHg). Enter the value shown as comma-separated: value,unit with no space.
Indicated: 90,mmHg
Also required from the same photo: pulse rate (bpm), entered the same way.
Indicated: 64,bpm
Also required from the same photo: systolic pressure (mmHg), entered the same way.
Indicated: 165,mmHg
